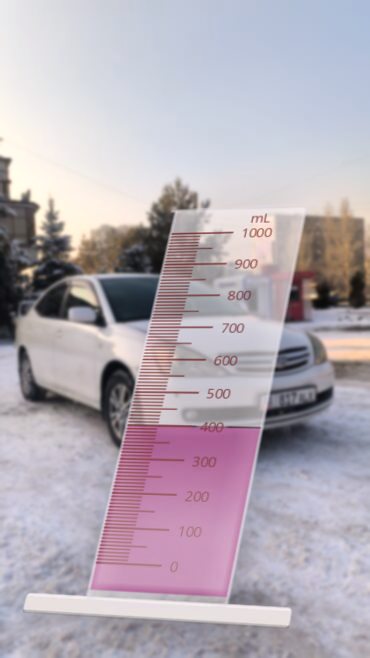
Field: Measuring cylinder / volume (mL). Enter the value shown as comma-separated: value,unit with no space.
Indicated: 400,mL
